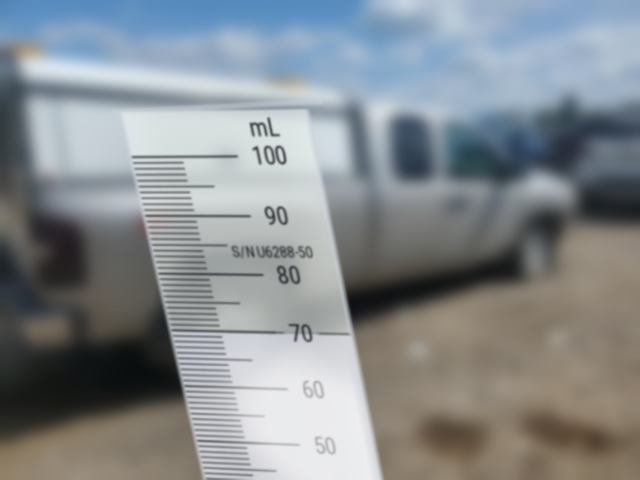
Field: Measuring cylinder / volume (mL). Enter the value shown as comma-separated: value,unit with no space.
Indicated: 70,mL
